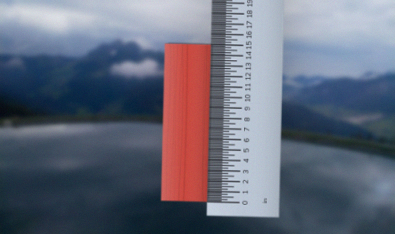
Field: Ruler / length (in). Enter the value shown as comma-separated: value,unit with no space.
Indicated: 15,in
